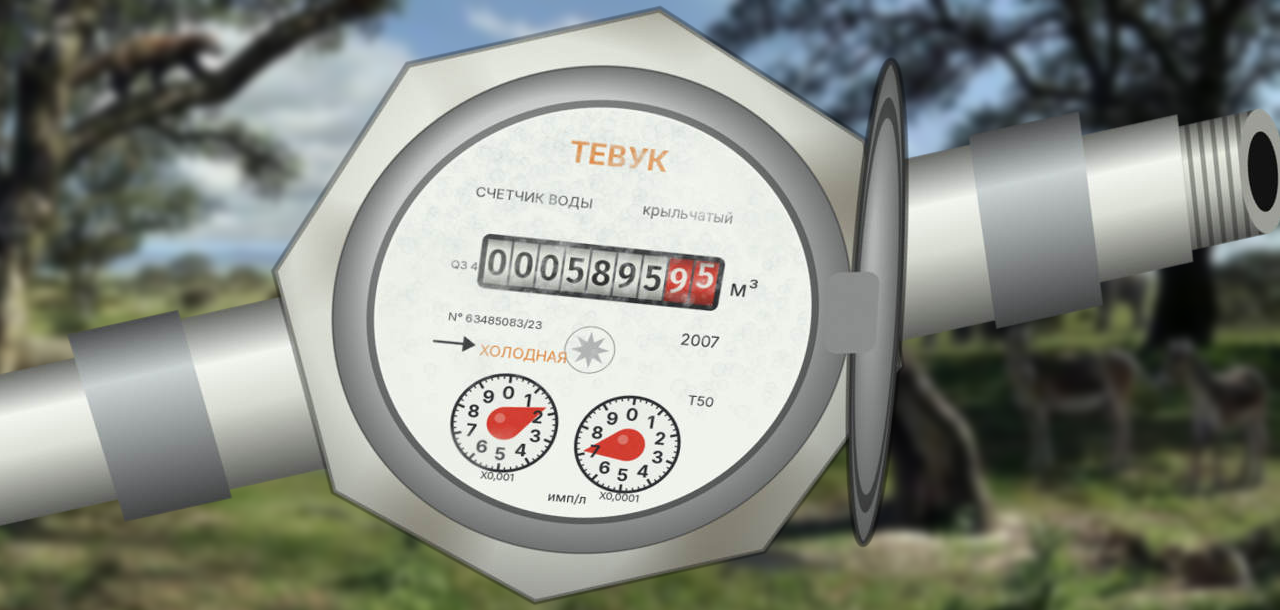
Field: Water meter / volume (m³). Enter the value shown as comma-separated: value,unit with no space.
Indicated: 5895.9517,m³
